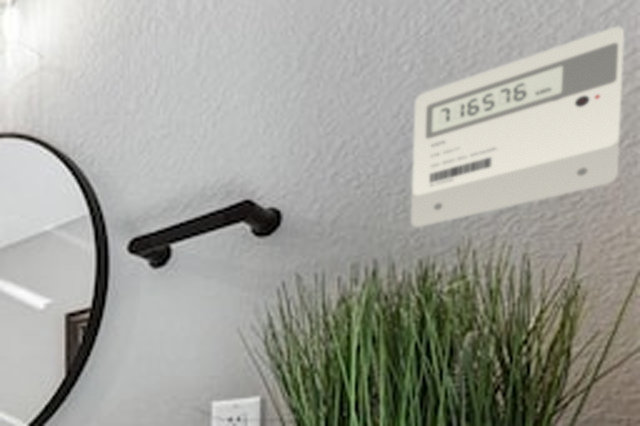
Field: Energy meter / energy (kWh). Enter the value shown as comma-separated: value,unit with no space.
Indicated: 716576,kWh
